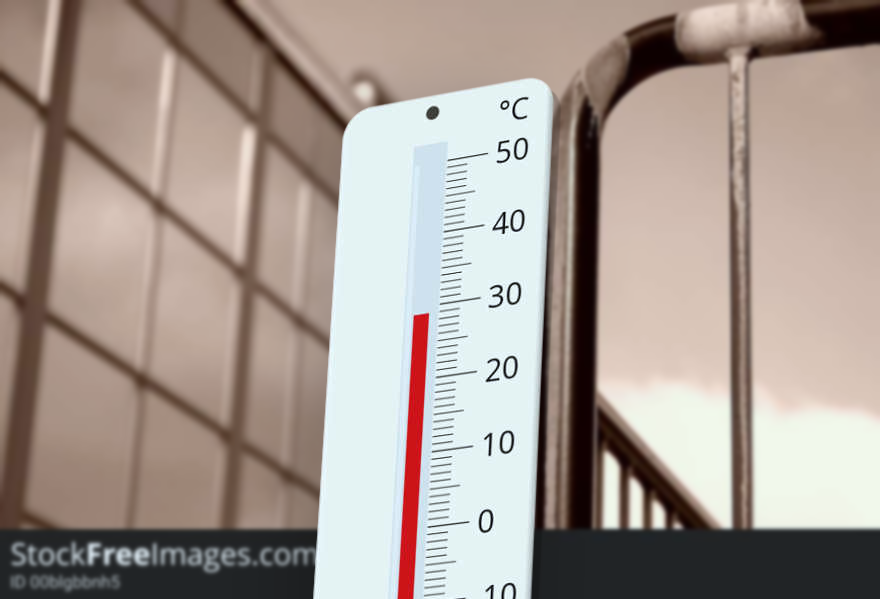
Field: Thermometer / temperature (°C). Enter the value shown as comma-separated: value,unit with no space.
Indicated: 29,°C
